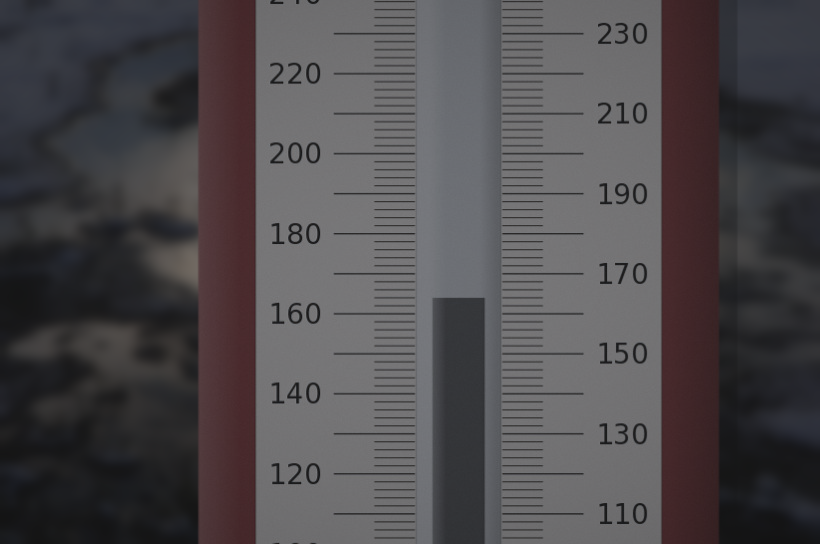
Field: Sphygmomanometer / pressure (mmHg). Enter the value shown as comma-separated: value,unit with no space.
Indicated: 164,mmHg
